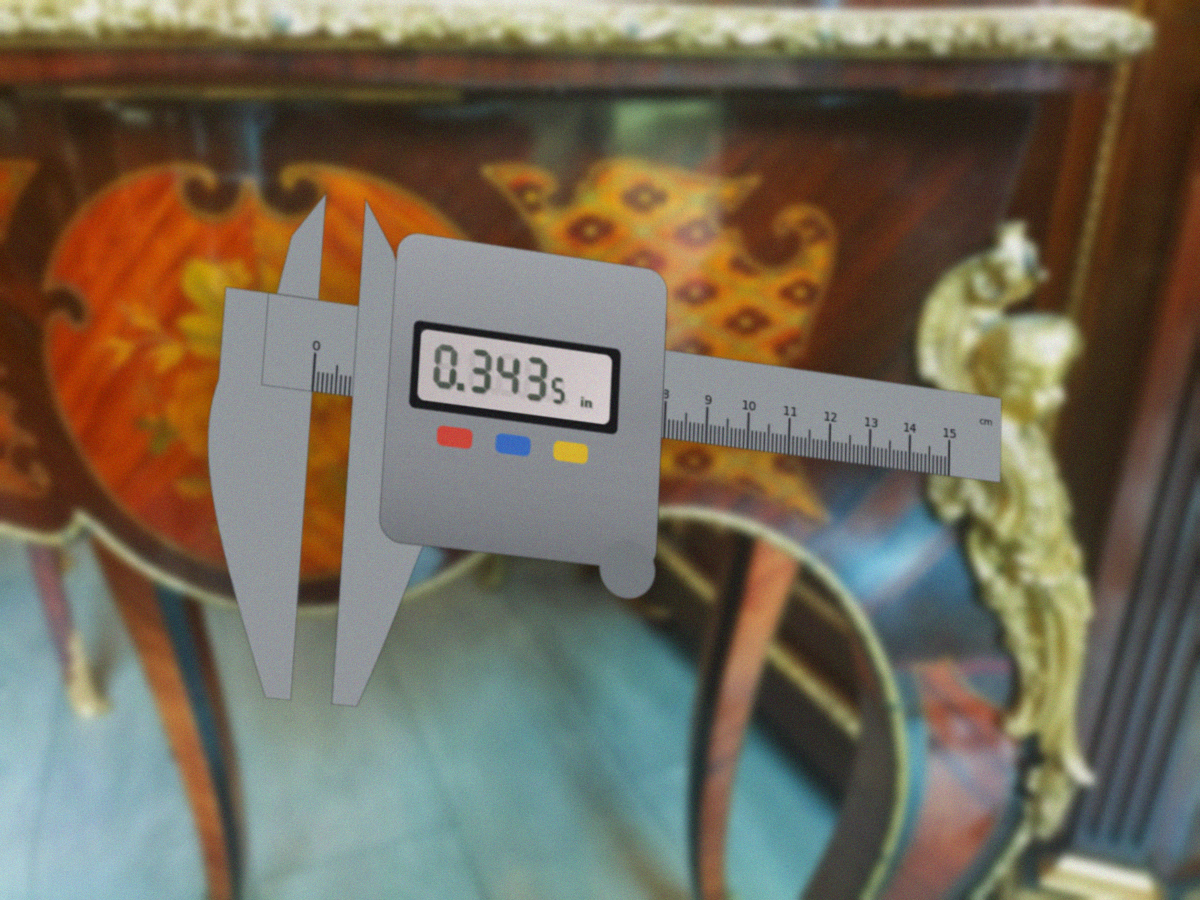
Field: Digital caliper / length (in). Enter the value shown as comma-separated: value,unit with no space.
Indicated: 0.3435,in
